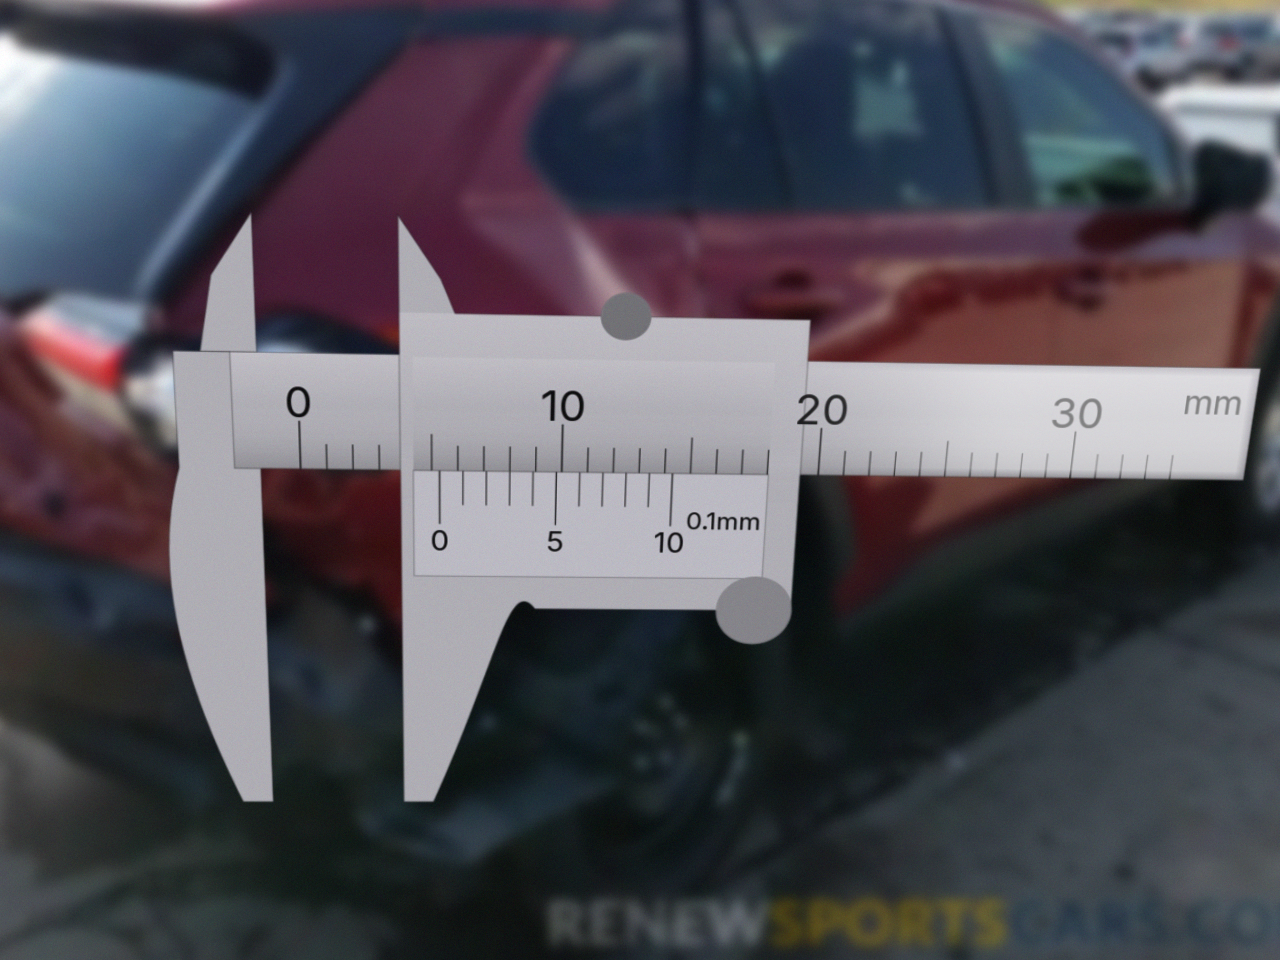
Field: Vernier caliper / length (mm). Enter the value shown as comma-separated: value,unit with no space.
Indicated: 5.3,mm
